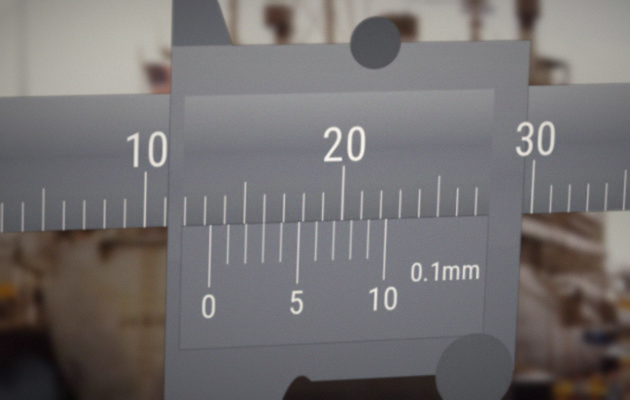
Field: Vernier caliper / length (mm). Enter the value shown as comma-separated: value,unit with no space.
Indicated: 13.3,mm
